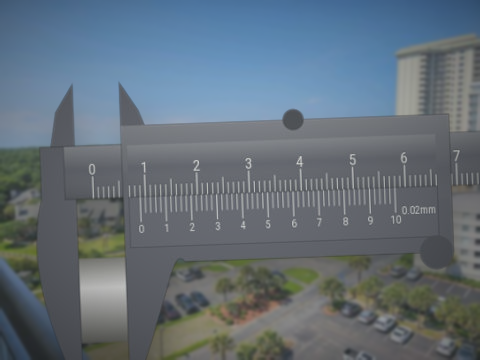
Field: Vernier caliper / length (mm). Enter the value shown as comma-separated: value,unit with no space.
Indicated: 9.0,mm
